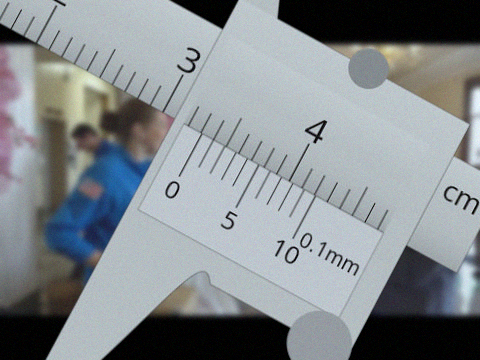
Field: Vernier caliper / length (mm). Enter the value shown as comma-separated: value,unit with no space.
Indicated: 33.1,mm
